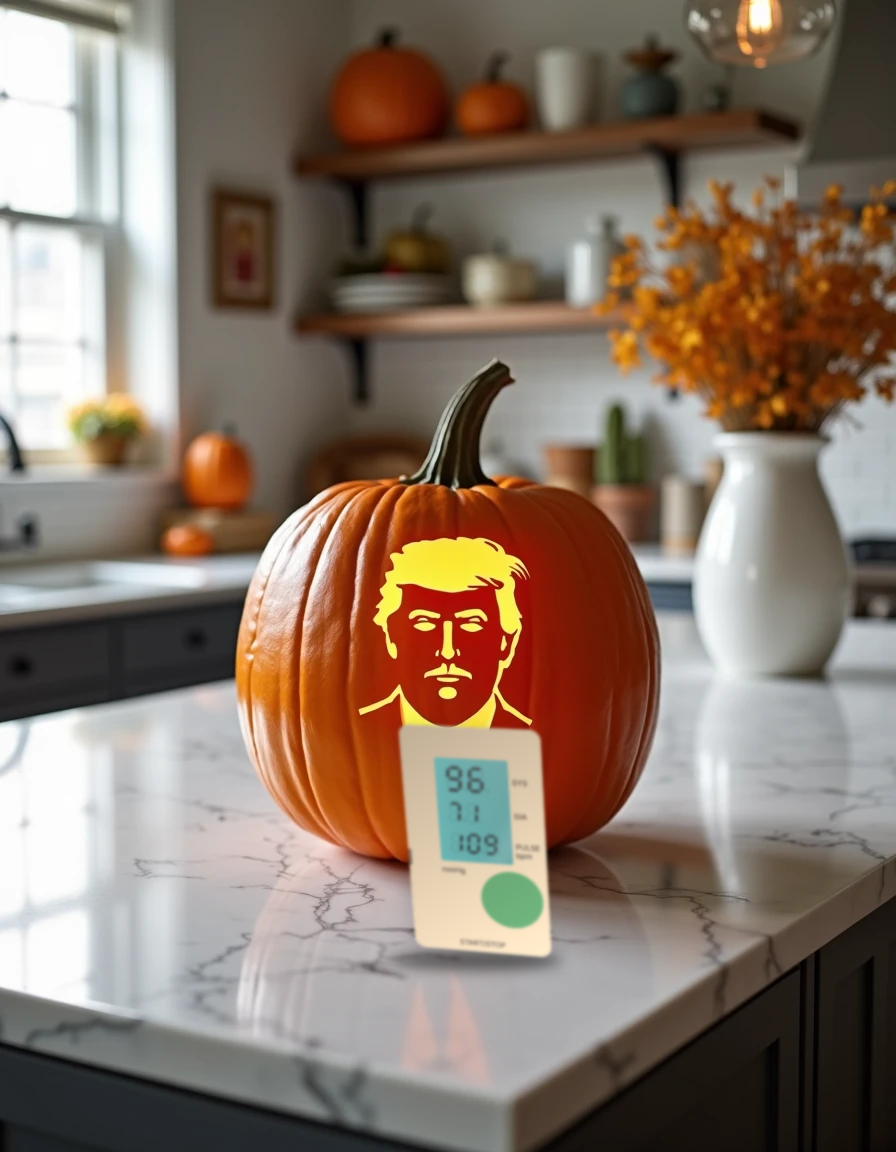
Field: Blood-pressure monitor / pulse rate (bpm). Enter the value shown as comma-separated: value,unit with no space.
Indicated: 109,bpm
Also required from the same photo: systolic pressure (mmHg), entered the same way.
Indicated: 96,mmHg
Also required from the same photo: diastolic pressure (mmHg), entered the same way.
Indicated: 71,mmHg
